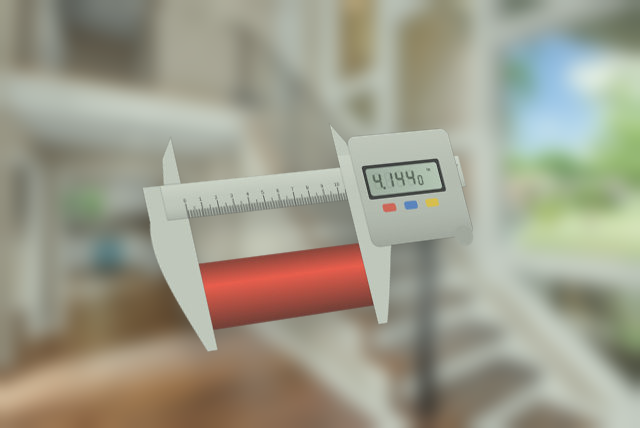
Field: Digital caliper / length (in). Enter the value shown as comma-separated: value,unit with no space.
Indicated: 4.1440,in
